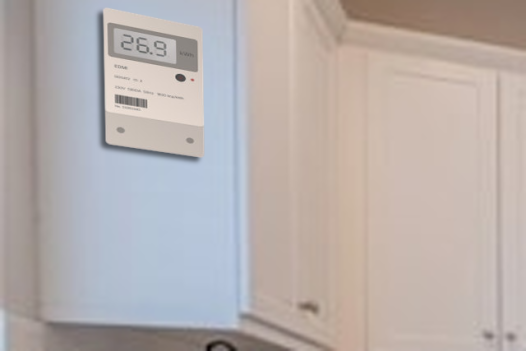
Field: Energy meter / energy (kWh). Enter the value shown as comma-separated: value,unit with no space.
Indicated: 26.9,kWh
